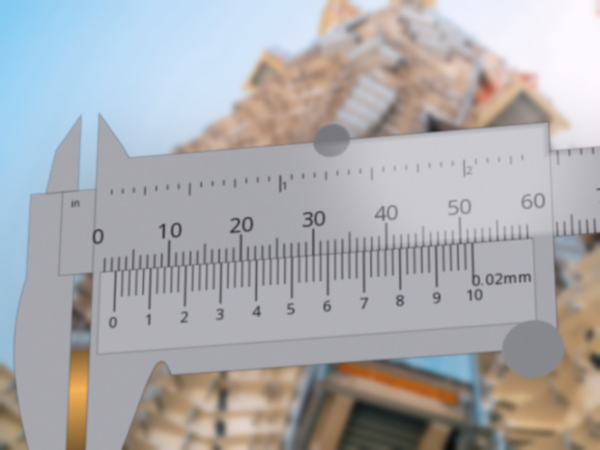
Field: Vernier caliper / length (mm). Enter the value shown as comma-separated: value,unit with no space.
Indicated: 2.6,mm
